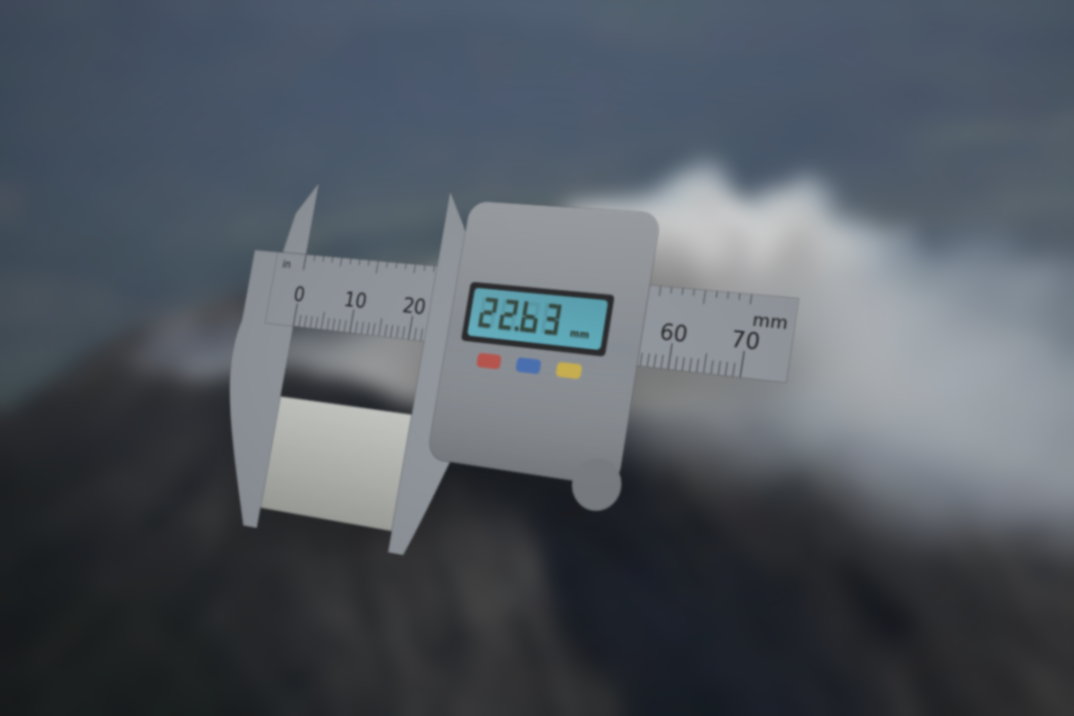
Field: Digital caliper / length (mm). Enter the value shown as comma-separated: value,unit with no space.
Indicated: 22.63,mm
